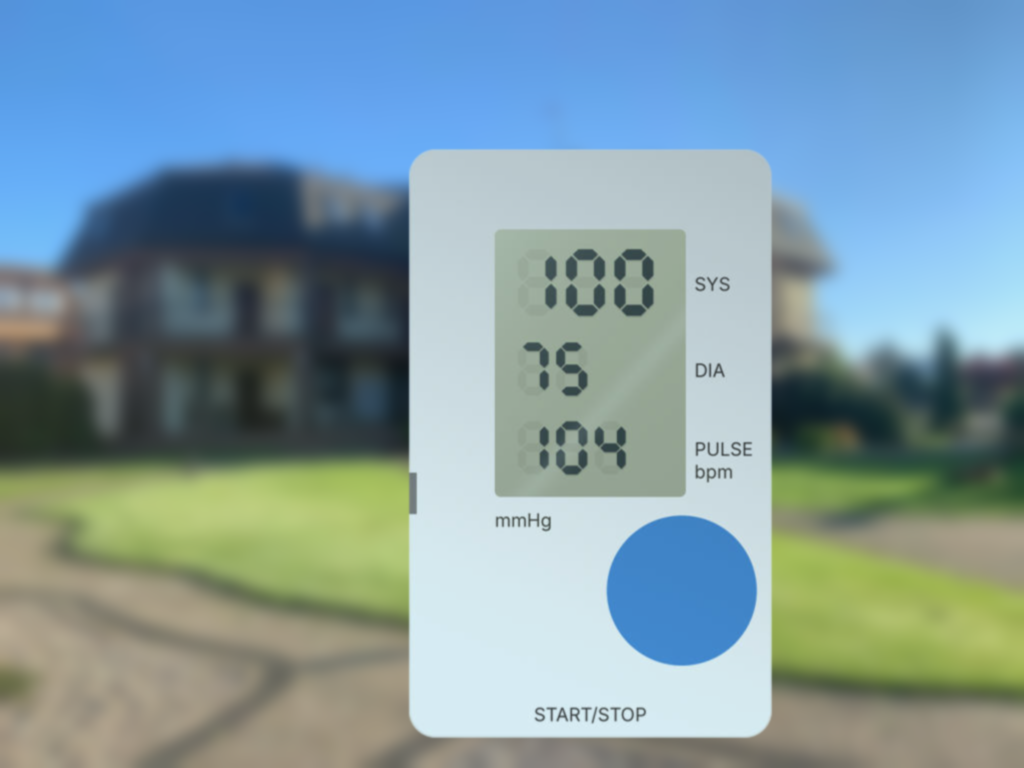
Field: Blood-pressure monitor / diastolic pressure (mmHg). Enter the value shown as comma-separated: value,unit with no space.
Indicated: 75,mmHg
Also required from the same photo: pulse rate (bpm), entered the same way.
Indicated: 104,bpm
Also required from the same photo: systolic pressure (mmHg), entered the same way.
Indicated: 100,mmHg
